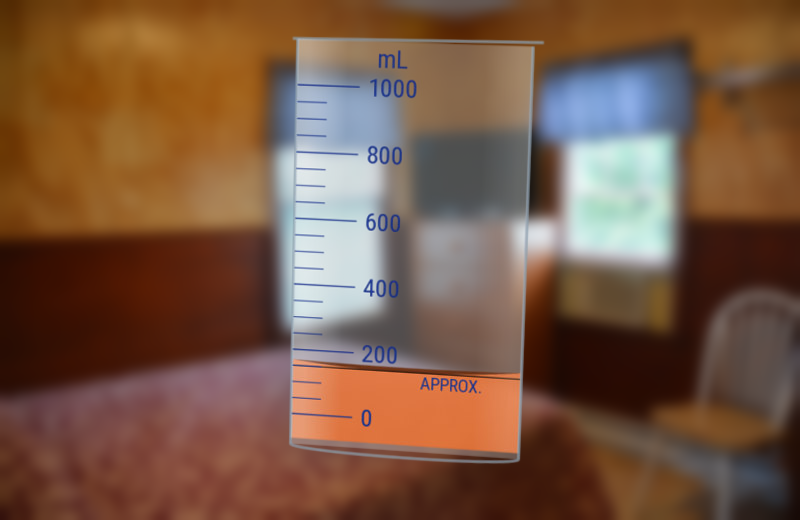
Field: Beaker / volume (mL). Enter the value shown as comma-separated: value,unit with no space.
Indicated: 150,mL
